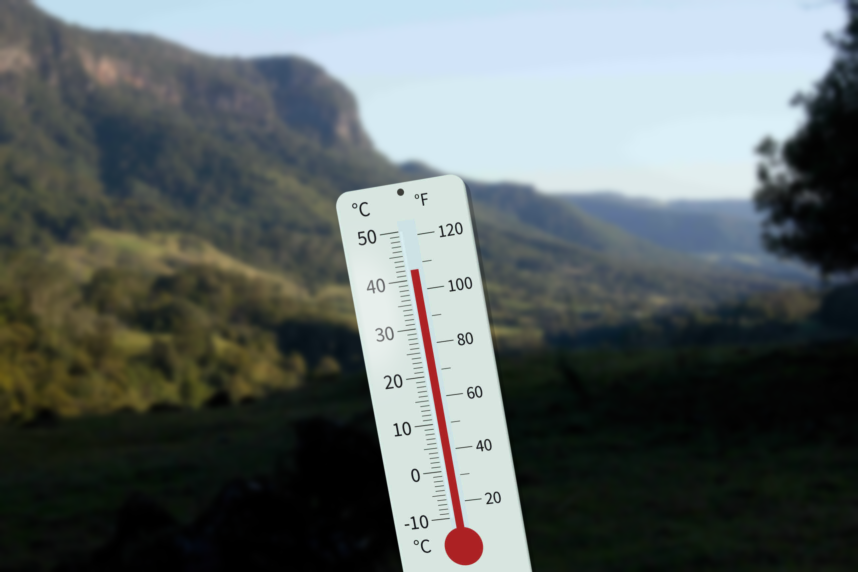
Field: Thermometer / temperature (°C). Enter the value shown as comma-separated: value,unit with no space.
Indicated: 42,°C
